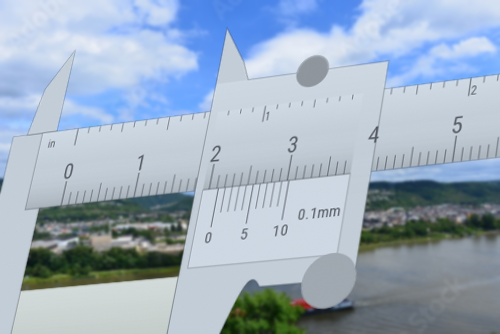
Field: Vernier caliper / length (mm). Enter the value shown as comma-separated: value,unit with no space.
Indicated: 21.2,mm
